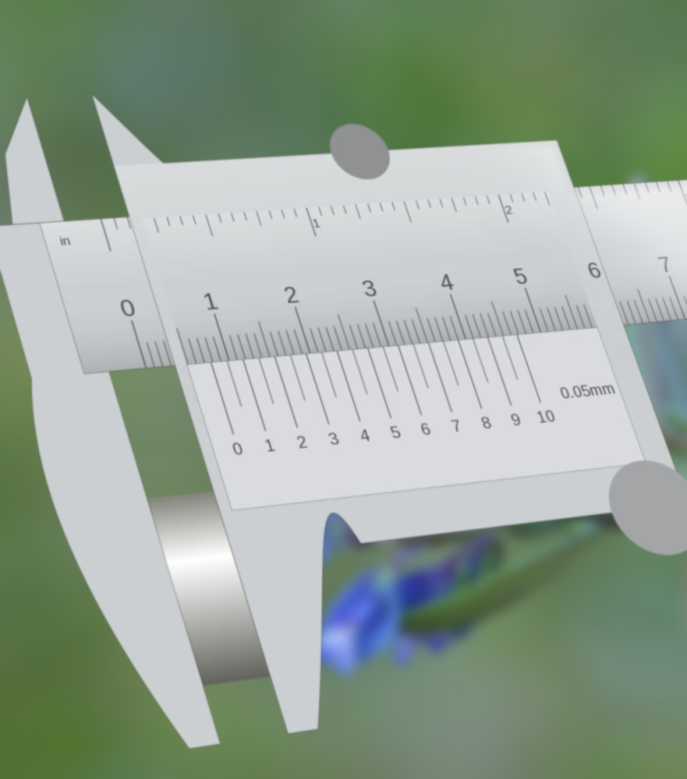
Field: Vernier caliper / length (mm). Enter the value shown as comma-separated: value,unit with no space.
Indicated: 7.8,mm
